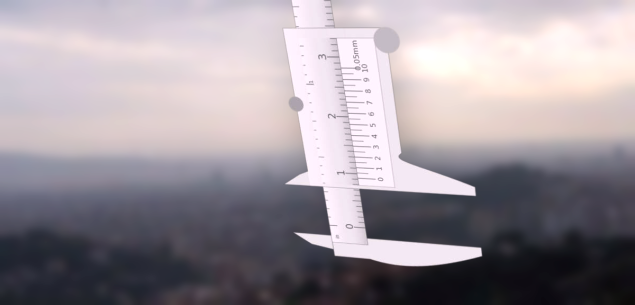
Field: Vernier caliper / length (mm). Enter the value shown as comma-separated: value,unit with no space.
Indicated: 9.2,mm
